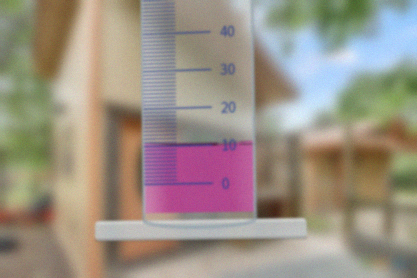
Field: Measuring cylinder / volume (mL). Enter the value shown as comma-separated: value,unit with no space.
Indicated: 10,mL
